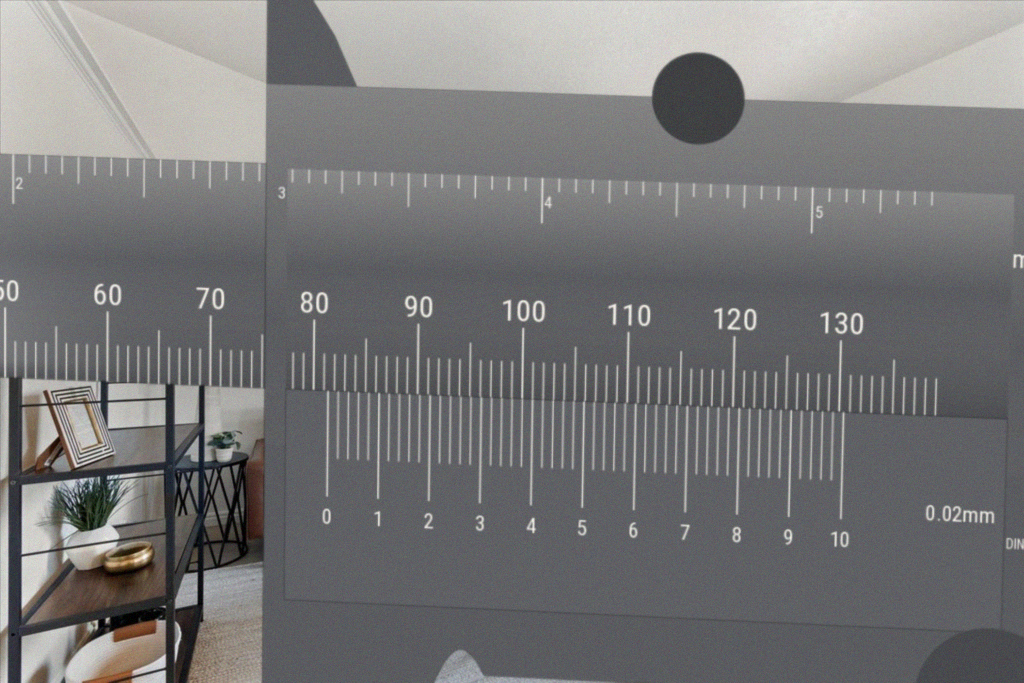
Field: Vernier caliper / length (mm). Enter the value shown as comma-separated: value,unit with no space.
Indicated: 81.4,mm
